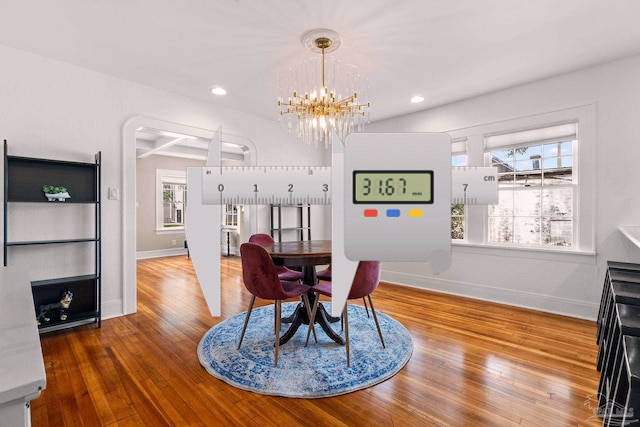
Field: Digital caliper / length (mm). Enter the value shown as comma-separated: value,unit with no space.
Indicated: 31.67,mm
